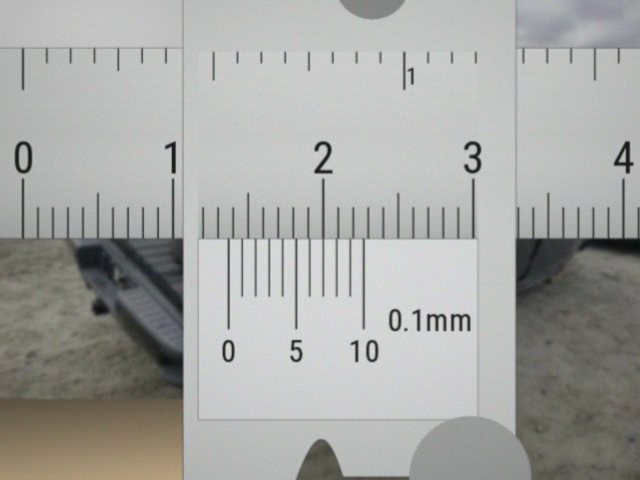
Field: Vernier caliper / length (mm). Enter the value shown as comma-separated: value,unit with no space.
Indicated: 13.7,mm
